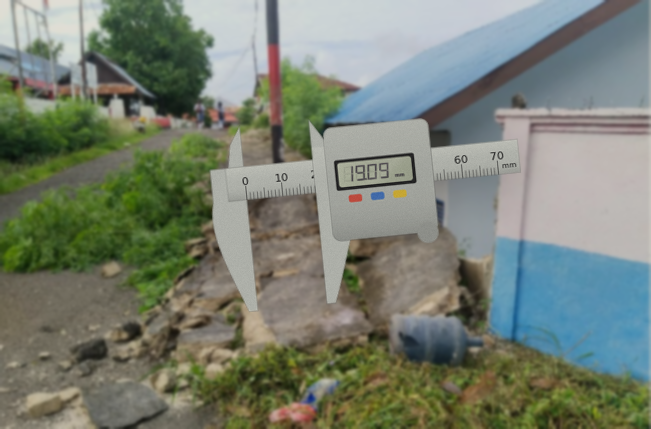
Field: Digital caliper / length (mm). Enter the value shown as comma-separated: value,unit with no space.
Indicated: 19.09,mm
